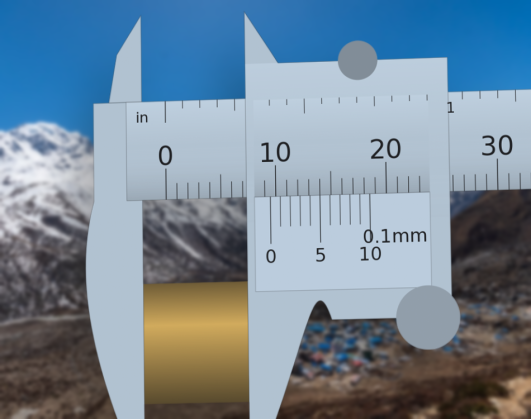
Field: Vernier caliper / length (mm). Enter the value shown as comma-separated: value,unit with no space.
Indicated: 9.5,mm
